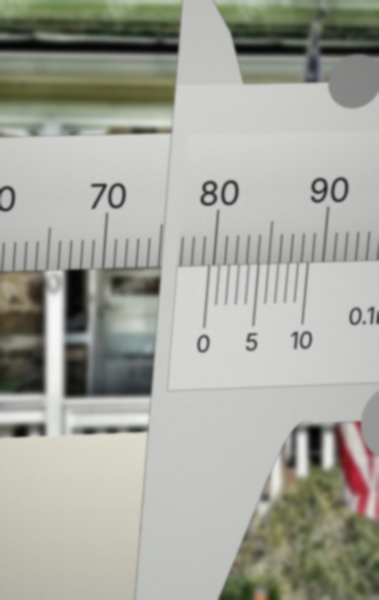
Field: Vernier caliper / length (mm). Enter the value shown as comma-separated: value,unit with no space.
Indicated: 79.6,mm
